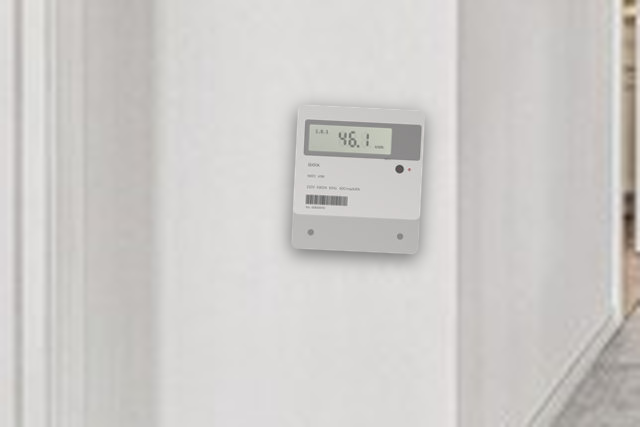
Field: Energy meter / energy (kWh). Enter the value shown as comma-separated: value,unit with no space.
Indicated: 46.1,kWh
